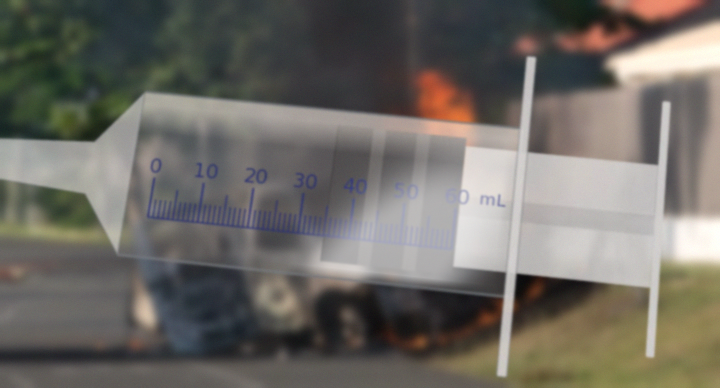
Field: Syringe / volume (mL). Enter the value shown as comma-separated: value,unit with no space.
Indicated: 35,mL
